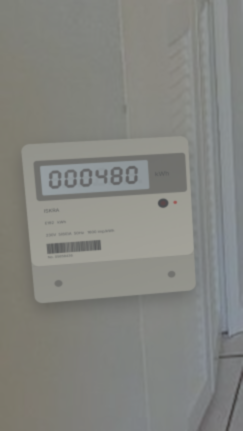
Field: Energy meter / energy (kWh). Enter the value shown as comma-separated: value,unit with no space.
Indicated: 480,kWh
